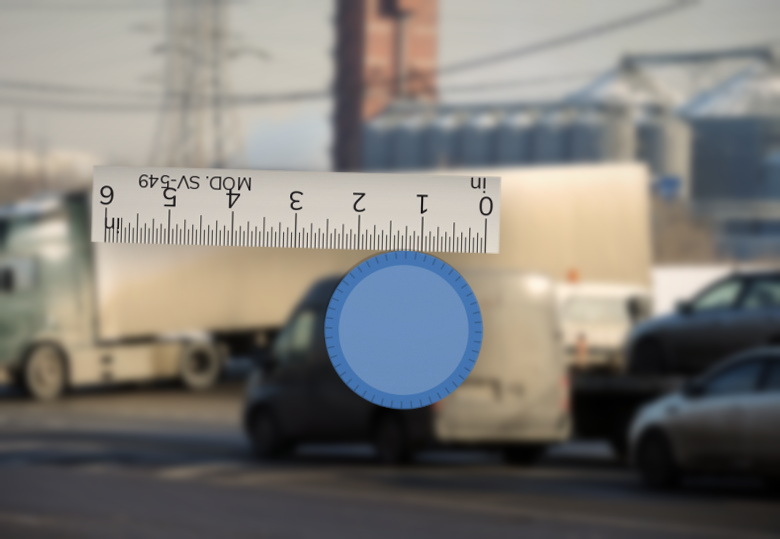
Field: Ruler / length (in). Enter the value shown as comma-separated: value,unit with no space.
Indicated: 2.5,in
